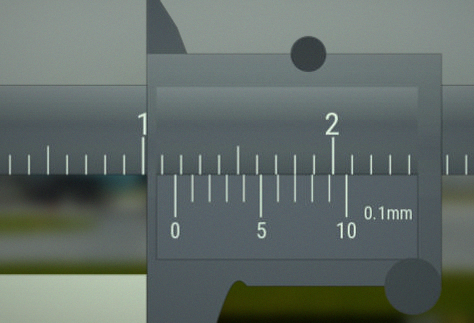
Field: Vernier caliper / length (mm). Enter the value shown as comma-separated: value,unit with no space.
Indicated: 11.7,mm
